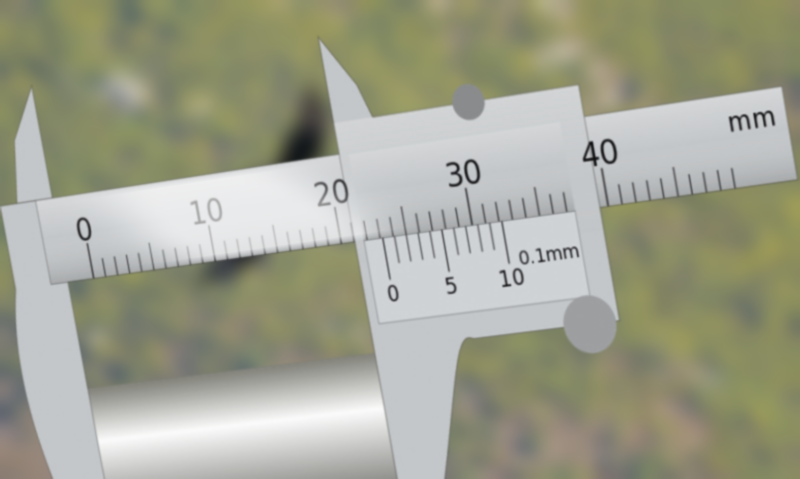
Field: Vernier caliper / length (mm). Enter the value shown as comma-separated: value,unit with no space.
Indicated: 23.2,mm
